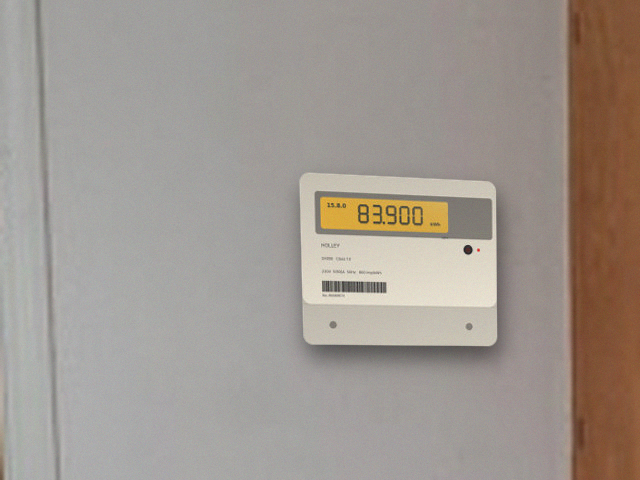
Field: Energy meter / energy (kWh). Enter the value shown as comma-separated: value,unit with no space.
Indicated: 83.900,kWh
